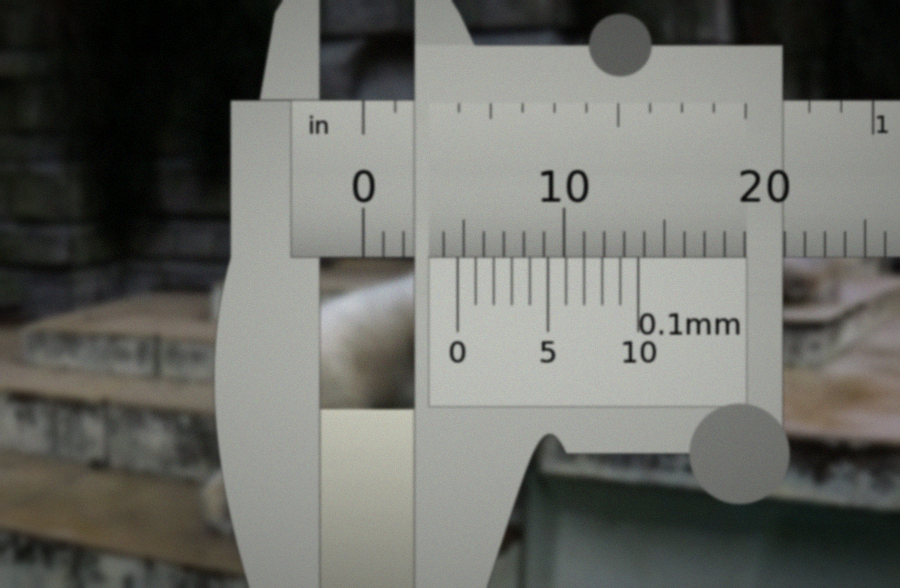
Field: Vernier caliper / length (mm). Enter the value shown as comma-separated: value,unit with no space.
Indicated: 4.7,mm
